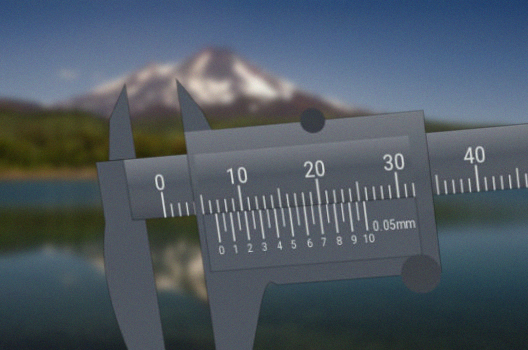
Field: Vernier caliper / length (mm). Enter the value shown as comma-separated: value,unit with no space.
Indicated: 6.6,mm
